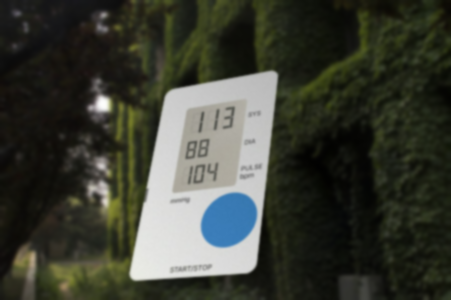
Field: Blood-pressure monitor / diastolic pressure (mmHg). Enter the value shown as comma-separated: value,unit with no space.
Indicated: 88,mmHg
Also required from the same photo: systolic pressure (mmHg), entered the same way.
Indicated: 113,mmHg
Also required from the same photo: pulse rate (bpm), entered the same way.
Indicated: 104,bpm
